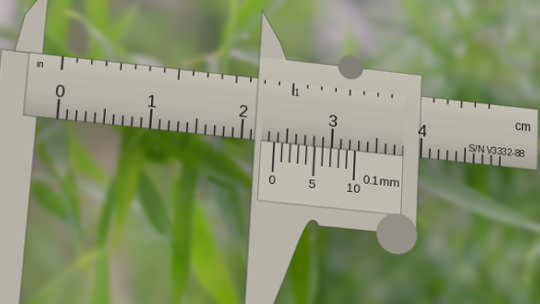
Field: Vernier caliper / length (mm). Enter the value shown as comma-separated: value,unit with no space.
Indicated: 23.6,mm
